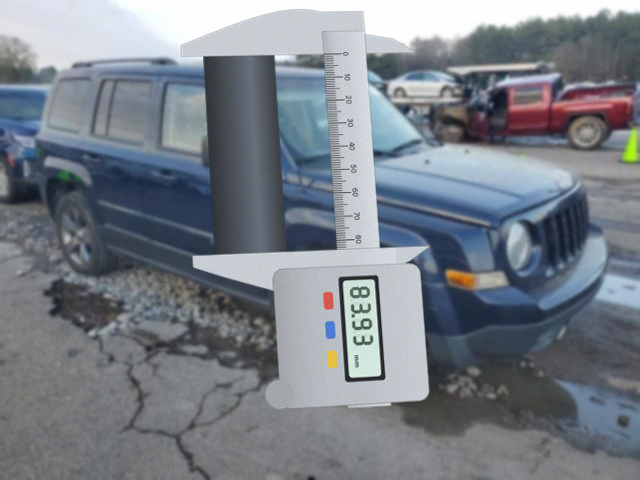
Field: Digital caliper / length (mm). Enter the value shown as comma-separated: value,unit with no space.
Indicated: 83.93,mm
